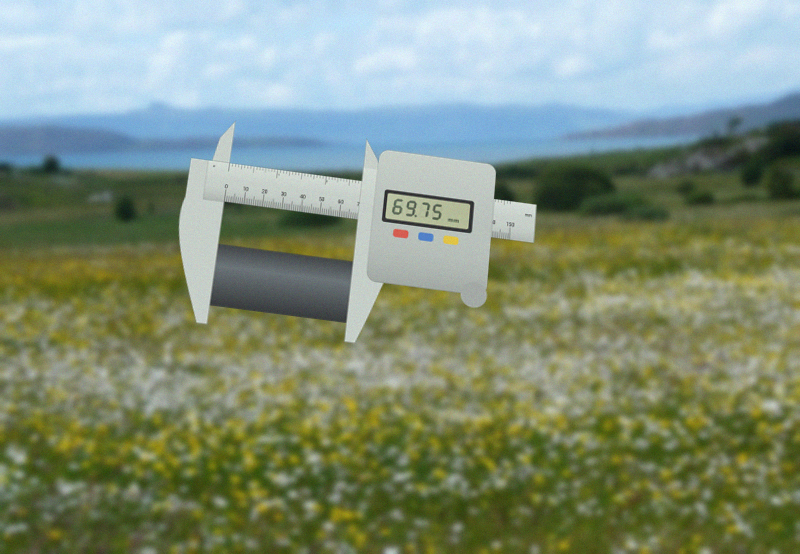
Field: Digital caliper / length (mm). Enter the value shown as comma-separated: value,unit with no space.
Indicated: 69.75,mm
